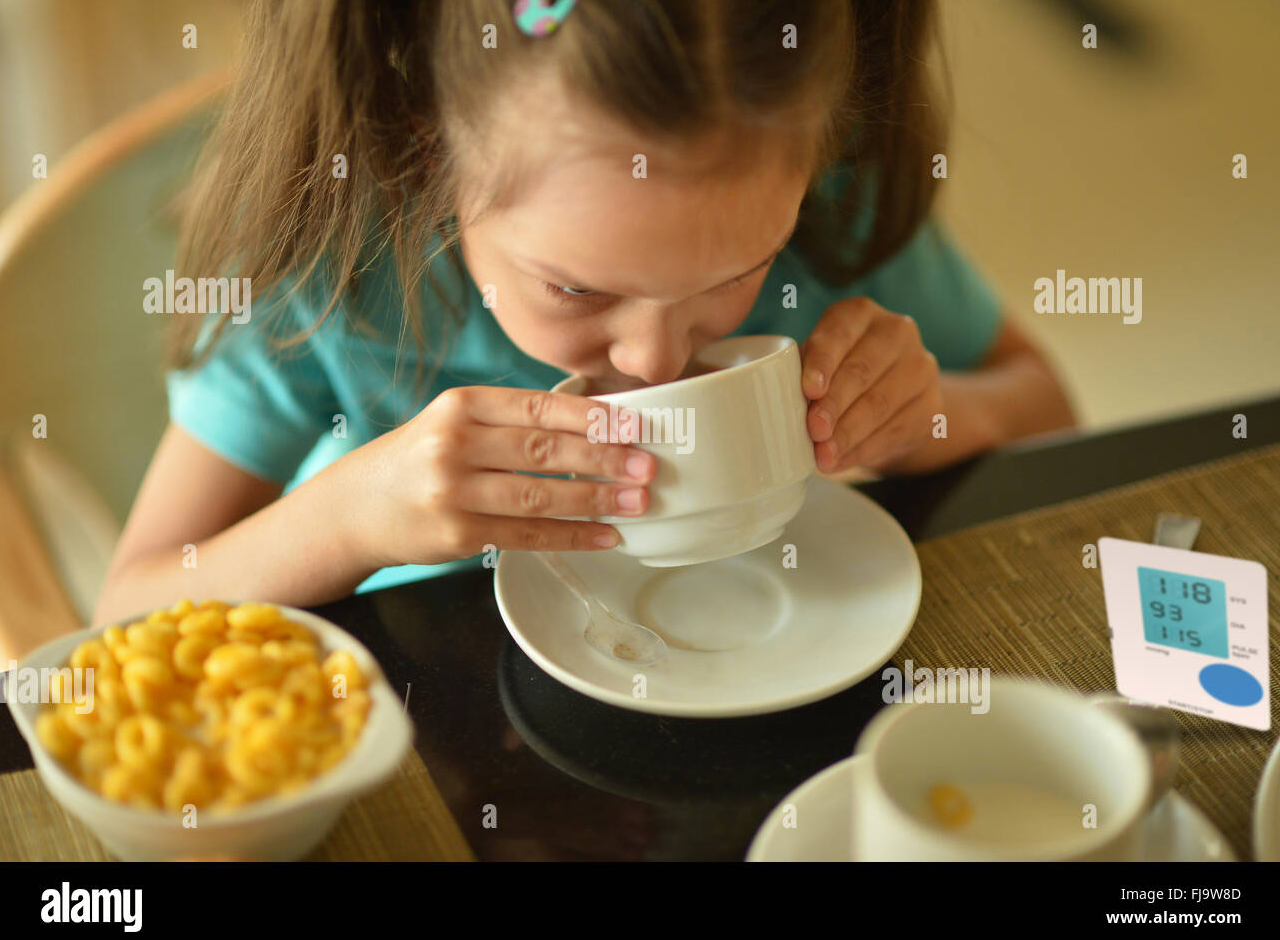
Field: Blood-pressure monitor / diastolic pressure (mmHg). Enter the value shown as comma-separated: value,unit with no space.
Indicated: 93,mmHg
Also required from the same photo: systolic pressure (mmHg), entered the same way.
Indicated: 118,mmHg
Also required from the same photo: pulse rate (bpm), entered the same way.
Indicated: 115,bpm
